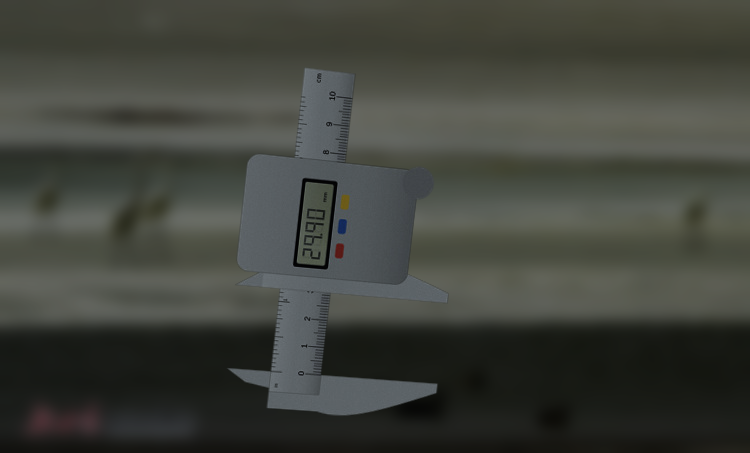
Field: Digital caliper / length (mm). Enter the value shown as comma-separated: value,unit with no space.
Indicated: 29.90,mm
